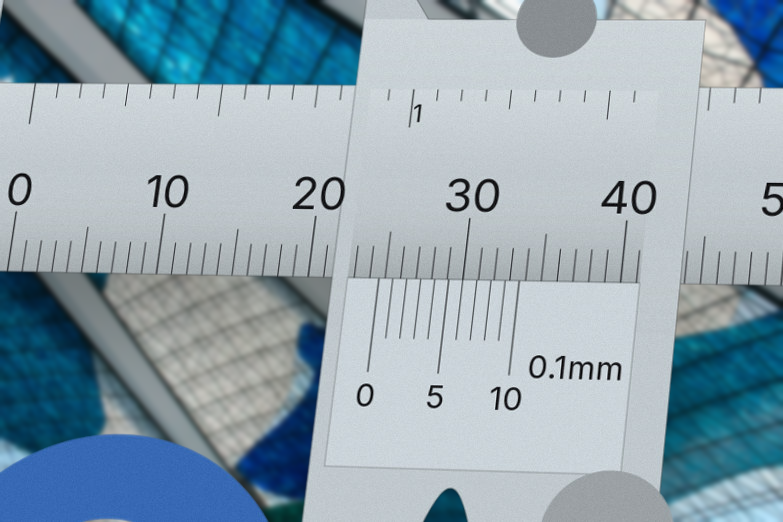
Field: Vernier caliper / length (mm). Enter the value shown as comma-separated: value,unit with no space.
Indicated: 24.6,mm
